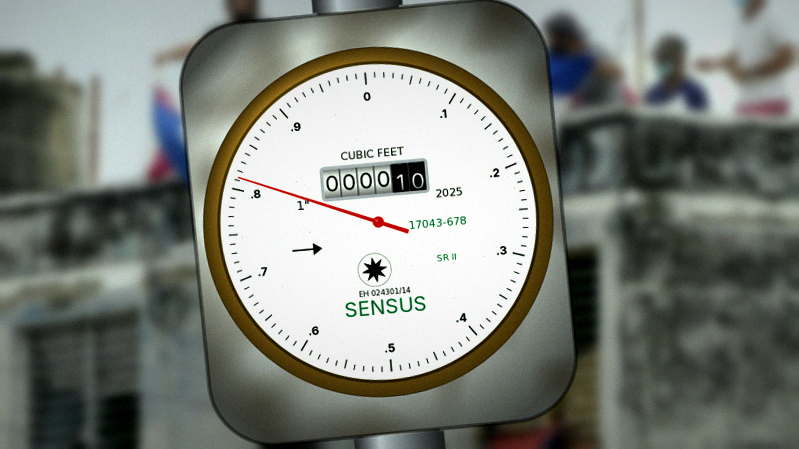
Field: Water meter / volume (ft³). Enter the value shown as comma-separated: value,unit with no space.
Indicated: 9.81,ft³
